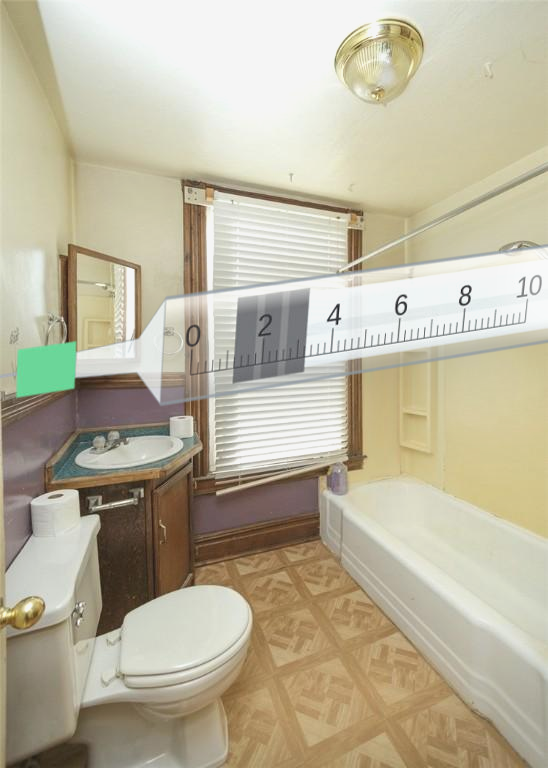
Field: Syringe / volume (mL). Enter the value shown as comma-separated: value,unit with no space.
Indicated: 1.2,mL
